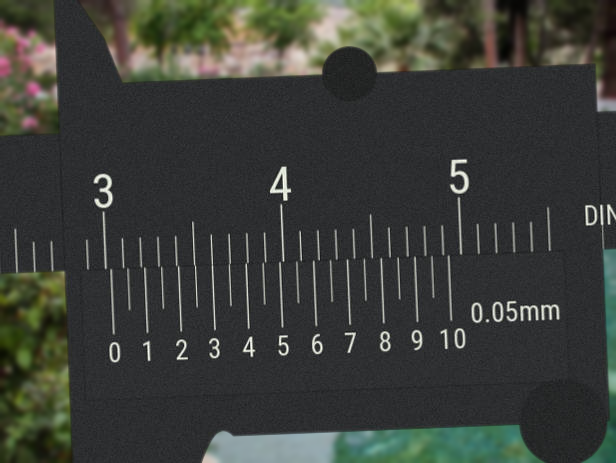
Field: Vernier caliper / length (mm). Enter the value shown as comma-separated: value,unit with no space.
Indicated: 30.3,mm
